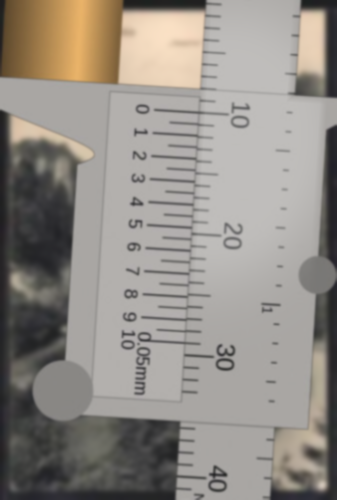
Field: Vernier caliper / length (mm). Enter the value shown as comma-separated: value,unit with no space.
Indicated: 10.0,mm
